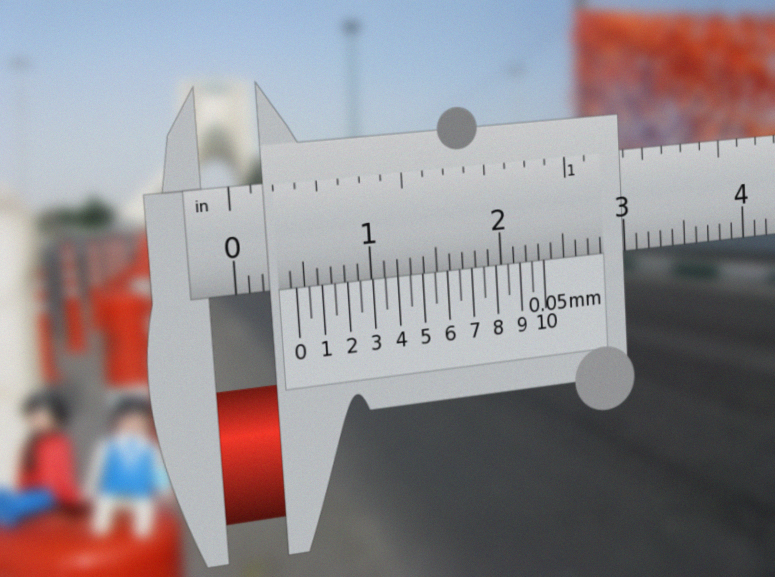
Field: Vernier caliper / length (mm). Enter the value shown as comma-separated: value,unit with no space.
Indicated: 4.4,mm
